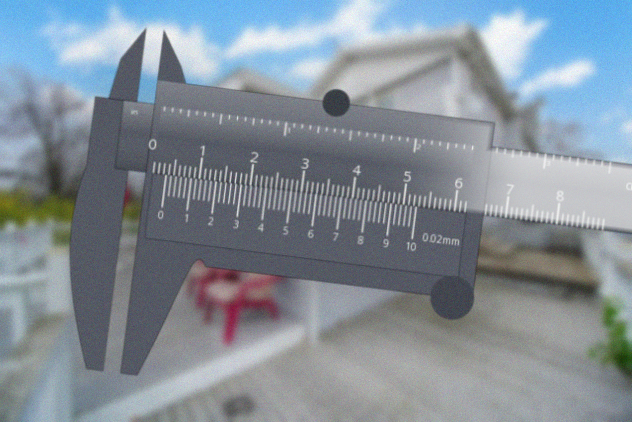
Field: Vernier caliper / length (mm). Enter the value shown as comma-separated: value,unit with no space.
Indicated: 3.5,mm
